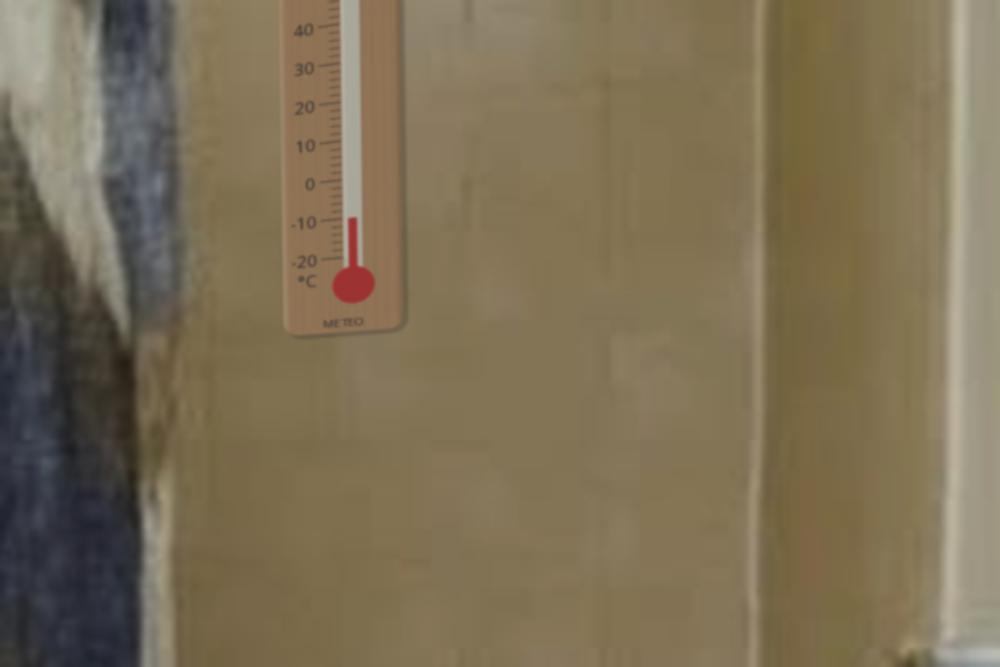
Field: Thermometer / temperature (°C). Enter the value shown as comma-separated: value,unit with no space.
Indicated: -10,°C
